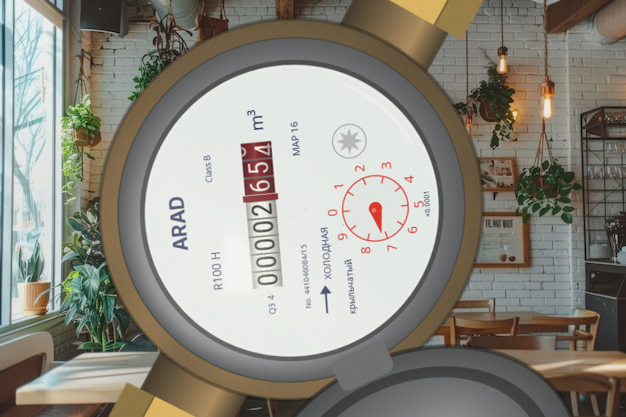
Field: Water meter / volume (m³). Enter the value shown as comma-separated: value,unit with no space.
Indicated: 2.6537,m³
